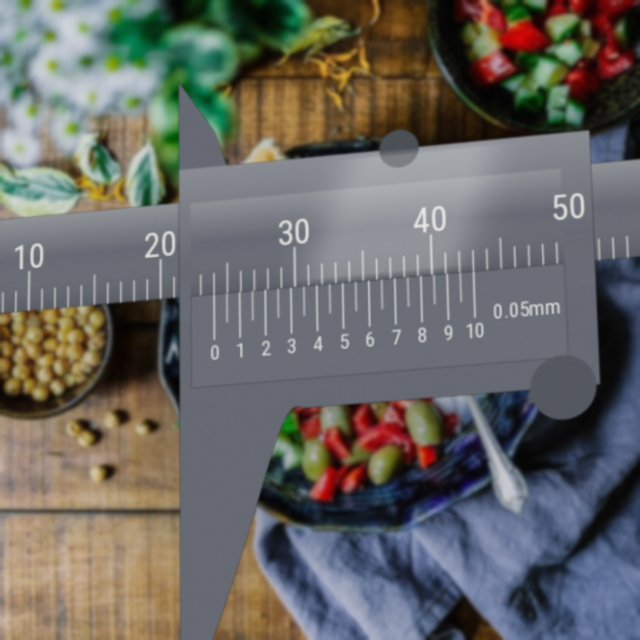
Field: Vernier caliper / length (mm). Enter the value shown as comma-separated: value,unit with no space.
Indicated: 24.0,mm
